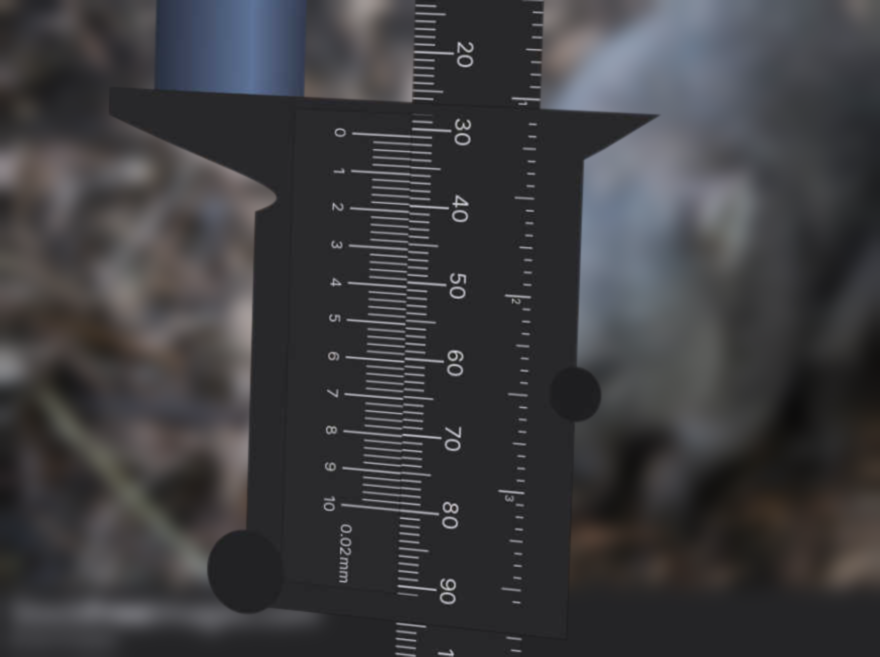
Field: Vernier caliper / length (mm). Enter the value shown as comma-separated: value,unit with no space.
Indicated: 31.0,mm
